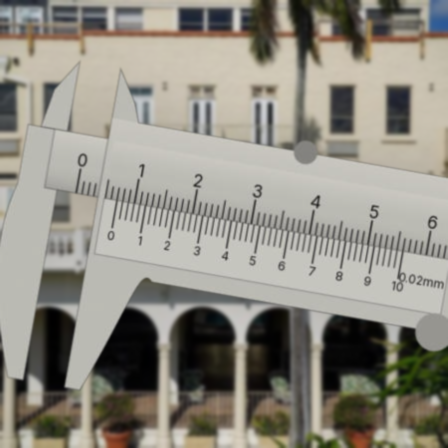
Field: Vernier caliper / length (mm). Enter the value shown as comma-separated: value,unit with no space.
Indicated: 7.0,mm
